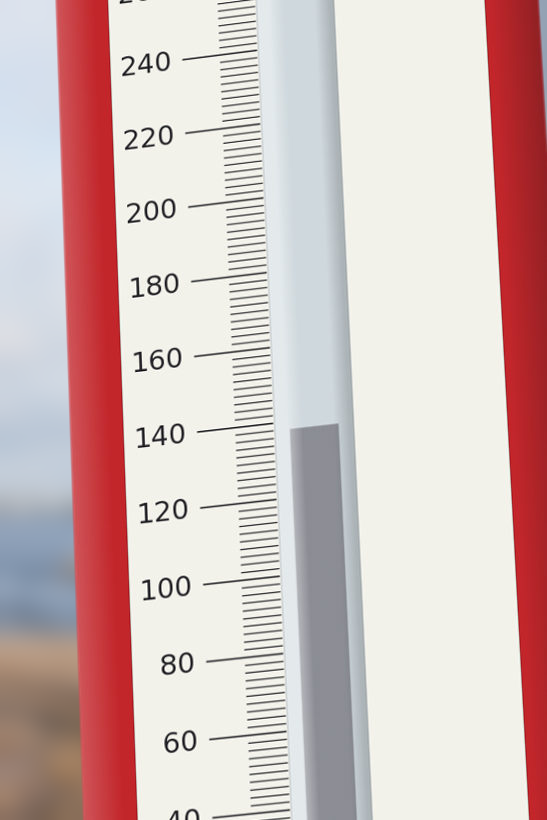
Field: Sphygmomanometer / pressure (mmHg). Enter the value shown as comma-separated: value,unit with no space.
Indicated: 138,mmHg
